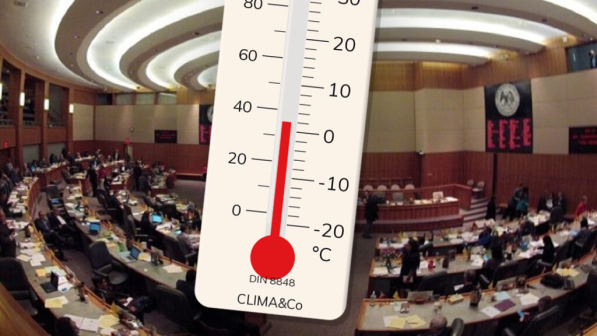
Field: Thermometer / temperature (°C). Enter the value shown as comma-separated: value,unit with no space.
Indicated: 2,°C
